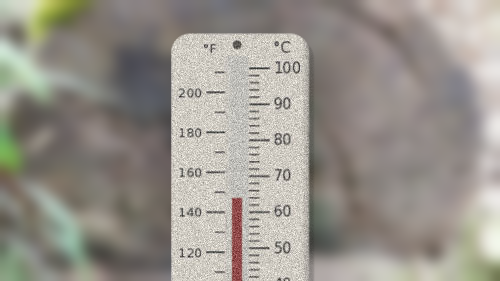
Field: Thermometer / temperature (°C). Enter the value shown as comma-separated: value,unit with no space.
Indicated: 64,°C
